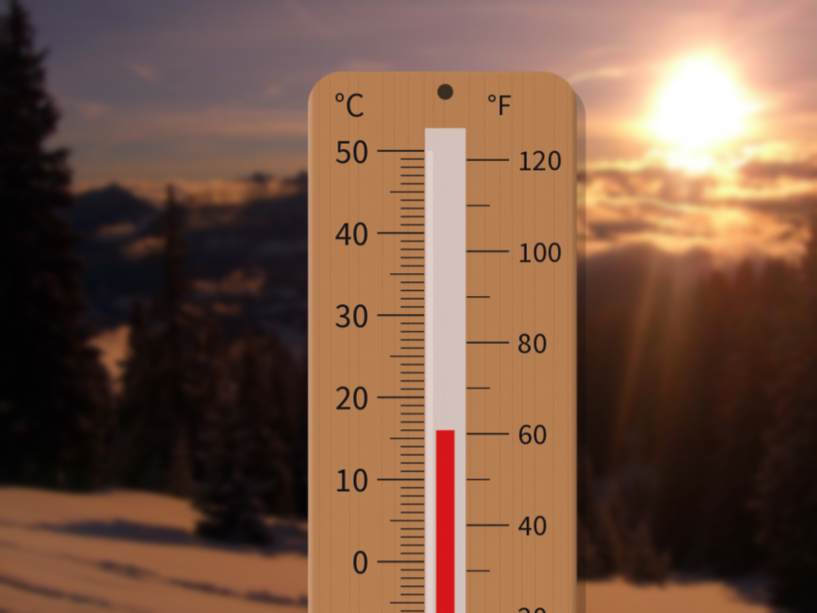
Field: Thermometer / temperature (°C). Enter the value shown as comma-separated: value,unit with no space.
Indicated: 16,°C
